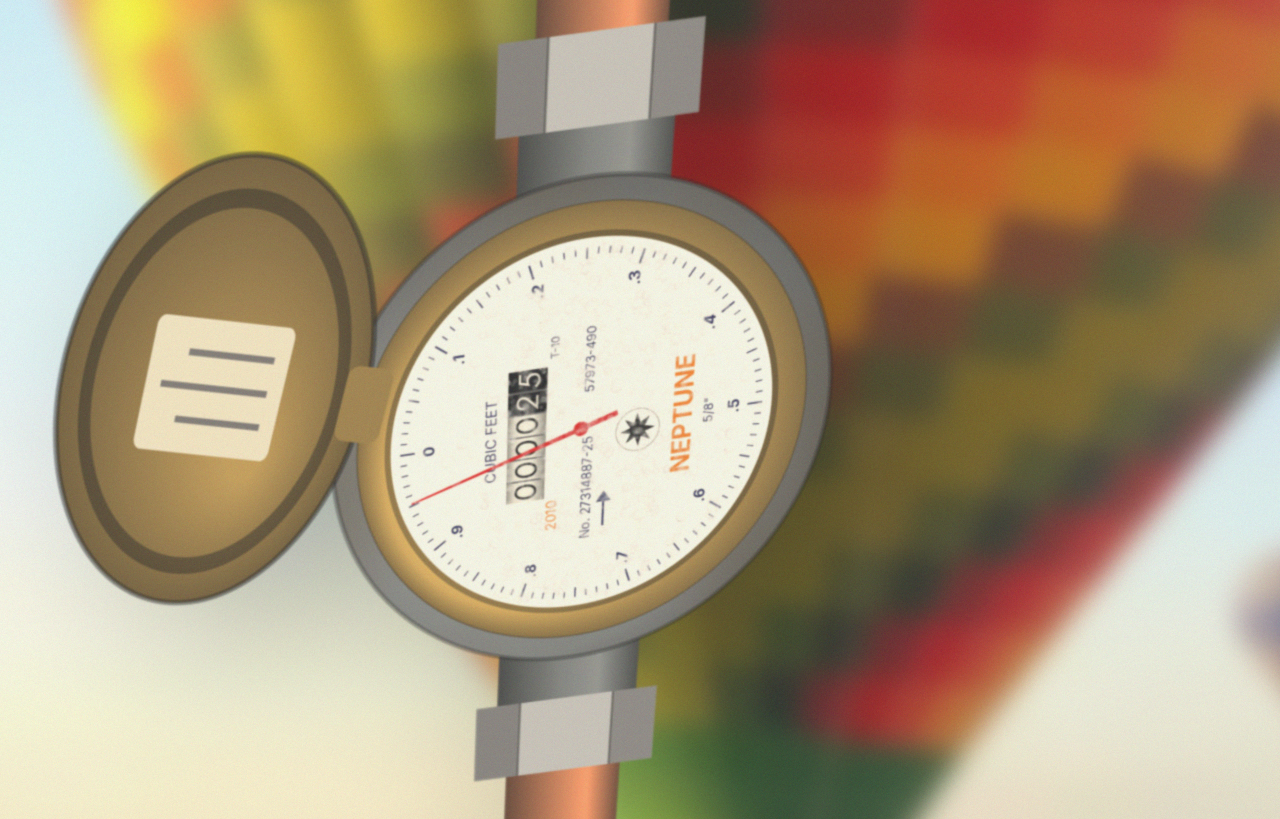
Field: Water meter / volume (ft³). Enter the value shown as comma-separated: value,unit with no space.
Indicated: 24.95,ft³
